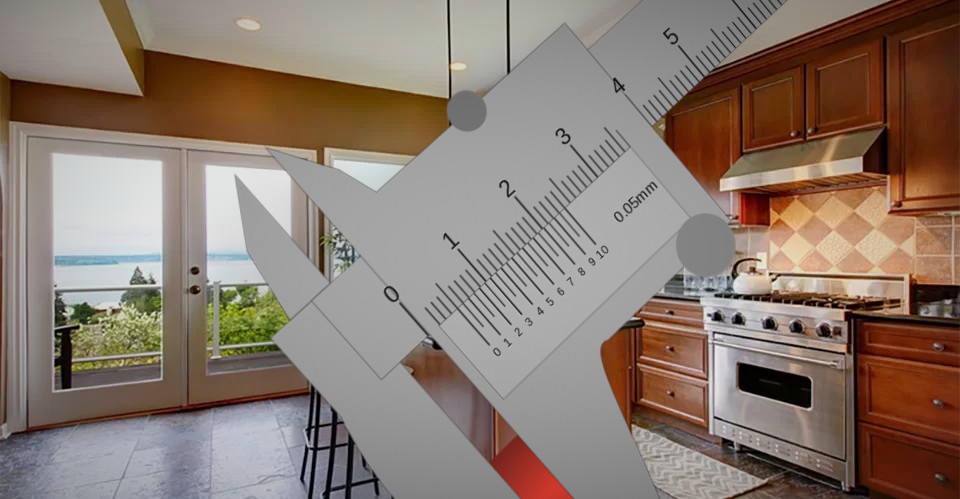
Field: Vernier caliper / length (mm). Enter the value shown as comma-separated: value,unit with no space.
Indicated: 5.0,mm
